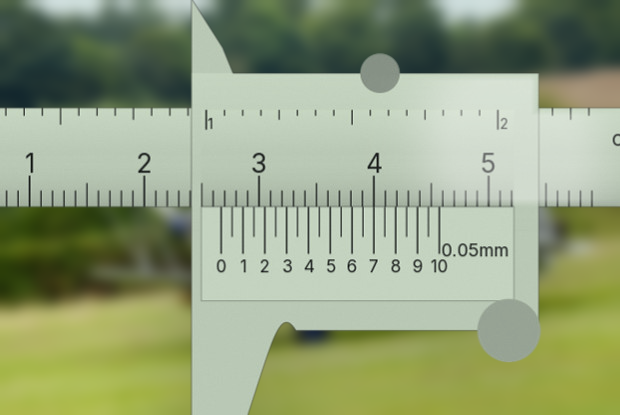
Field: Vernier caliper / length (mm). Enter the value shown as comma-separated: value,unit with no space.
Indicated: 26.7,mm
